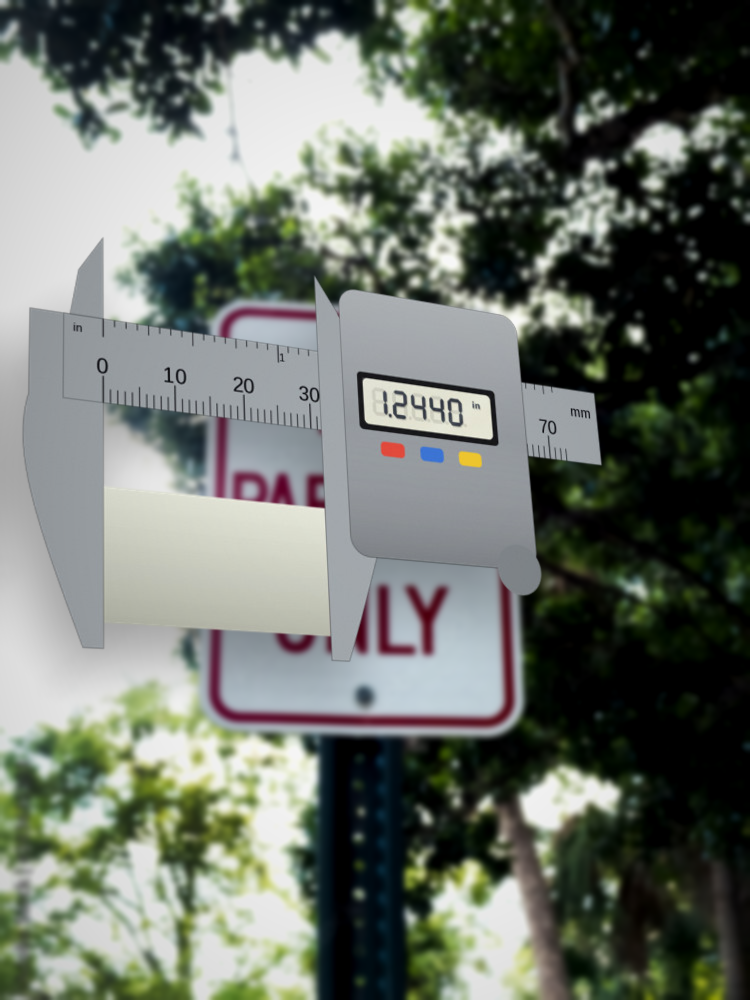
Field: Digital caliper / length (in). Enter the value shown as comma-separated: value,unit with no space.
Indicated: 1.2440,in
